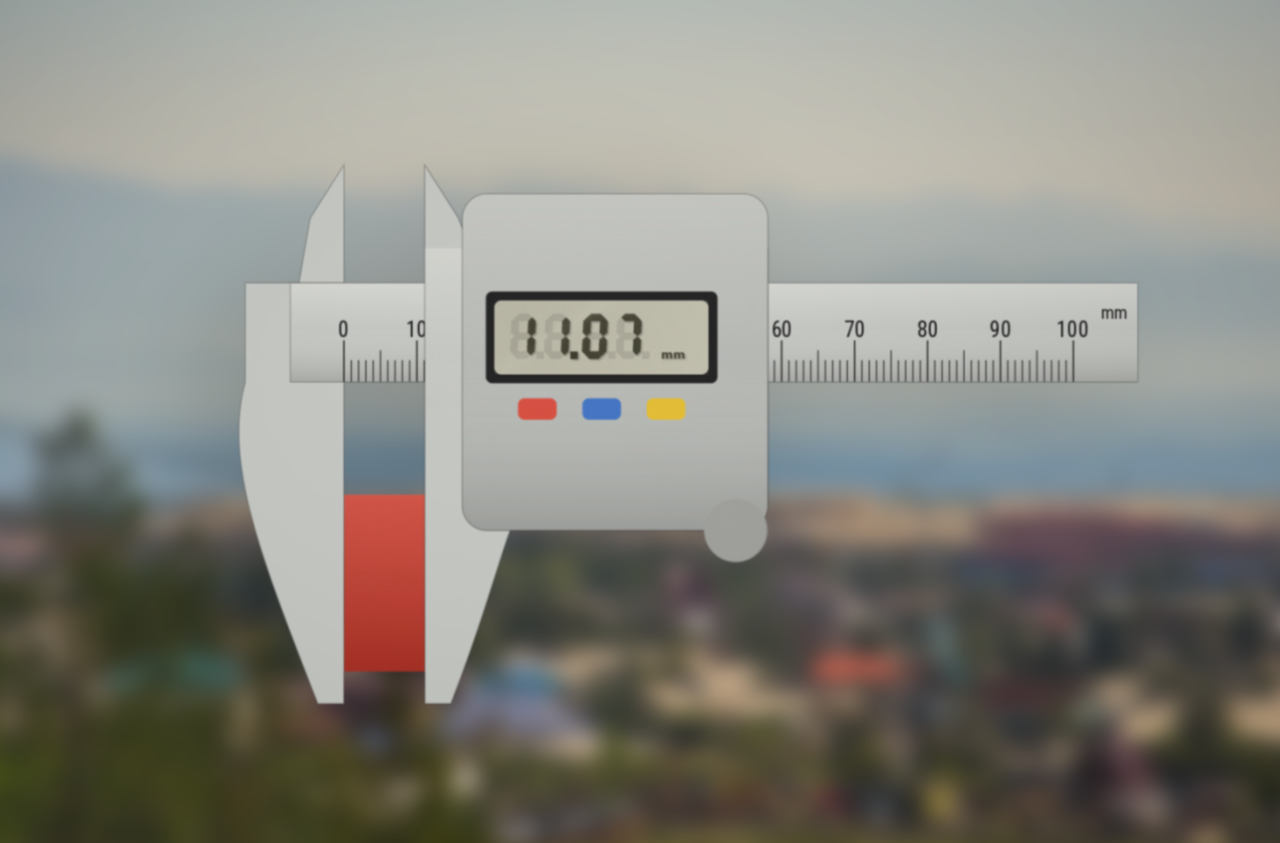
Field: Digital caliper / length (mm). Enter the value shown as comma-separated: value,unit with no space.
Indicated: 11.07,mm
